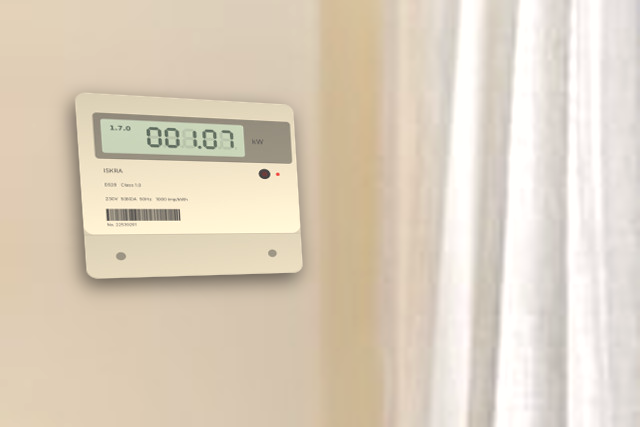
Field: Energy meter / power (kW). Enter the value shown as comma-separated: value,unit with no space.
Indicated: 1.07,kW
